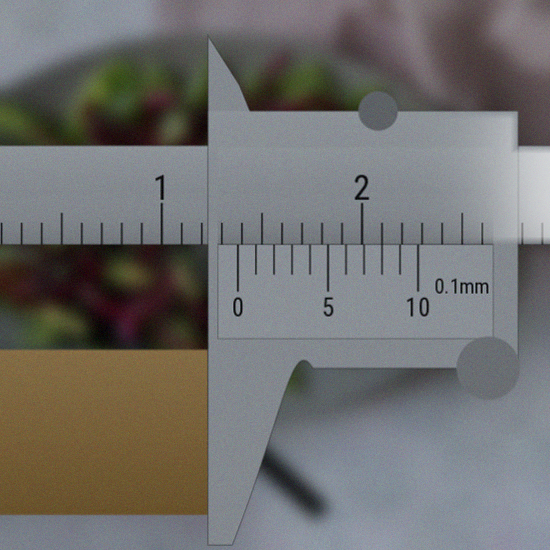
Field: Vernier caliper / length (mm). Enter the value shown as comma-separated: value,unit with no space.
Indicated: 13.8,mm
